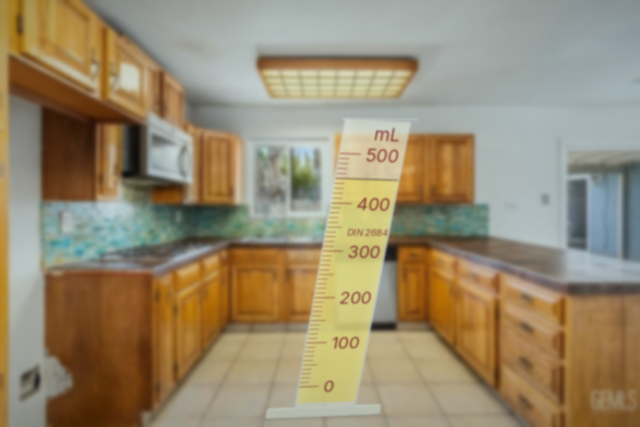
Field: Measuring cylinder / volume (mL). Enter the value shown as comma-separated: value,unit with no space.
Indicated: 450,mL
